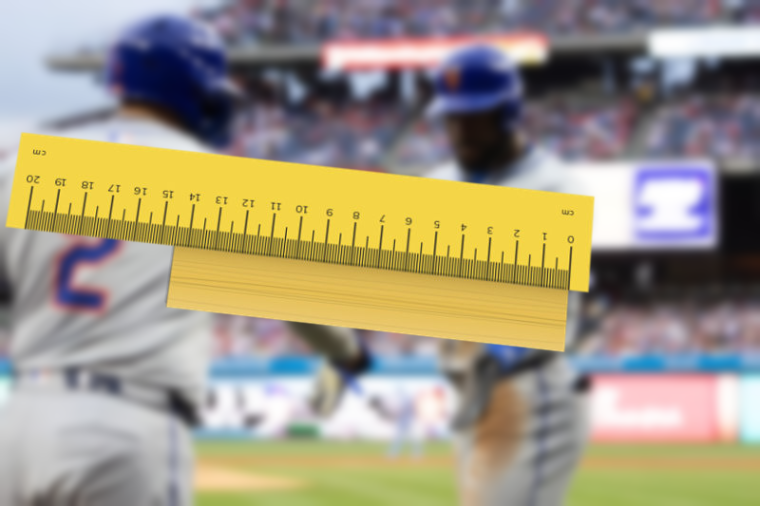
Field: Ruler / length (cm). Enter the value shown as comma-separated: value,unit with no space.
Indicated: 14.5,cm
